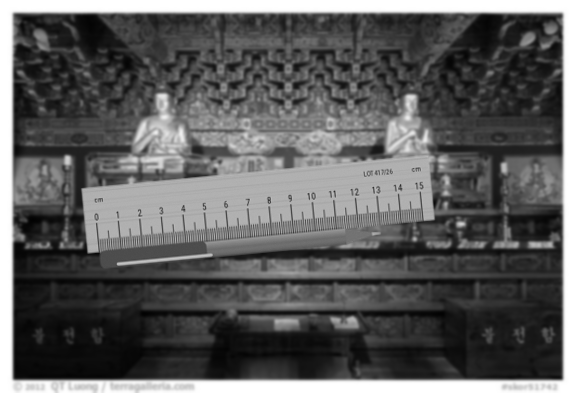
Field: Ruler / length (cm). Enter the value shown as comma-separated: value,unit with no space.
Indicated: 13,cm
